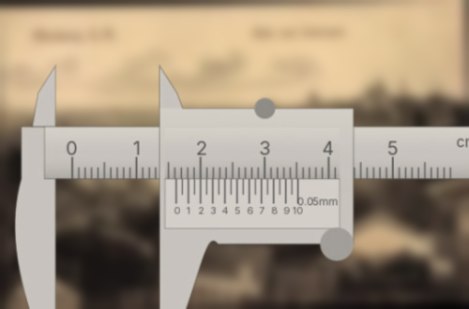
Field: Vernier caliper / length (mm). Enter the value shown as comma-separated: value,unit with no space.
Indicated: 16.2,mm
